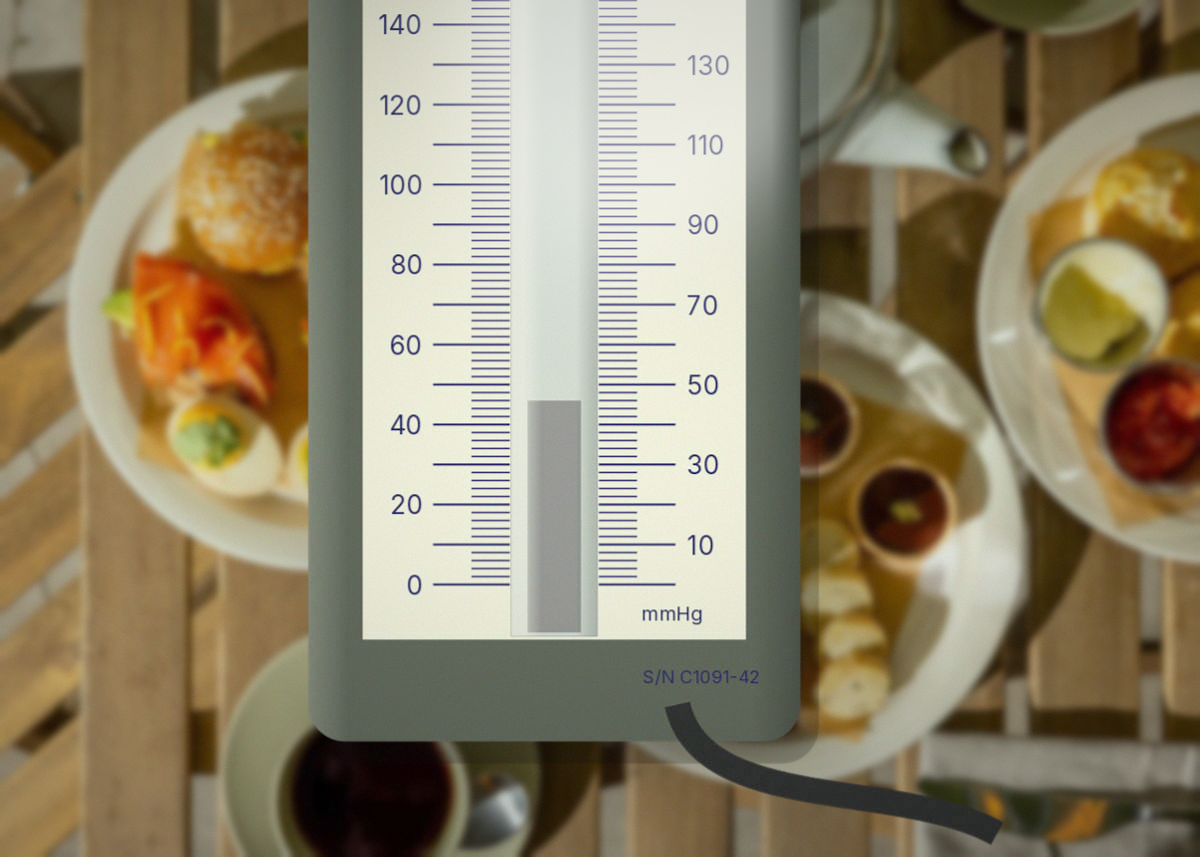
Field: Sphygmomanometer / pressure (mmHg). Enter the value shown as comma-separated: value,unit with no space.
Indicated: 46,mmHg
